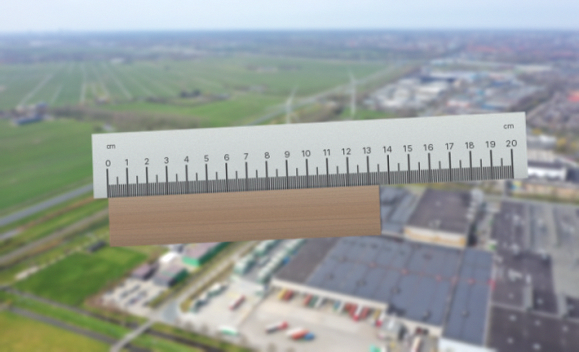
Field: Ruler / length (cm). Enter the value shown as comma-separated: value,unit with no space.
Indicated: 13.5,cm
